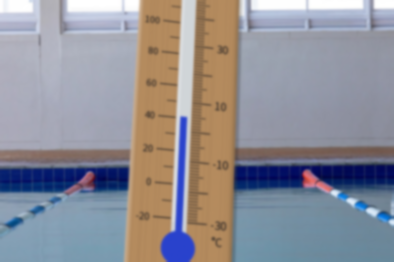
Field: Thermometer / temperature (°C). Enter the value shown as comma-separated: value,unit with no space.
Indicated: 5,°C
